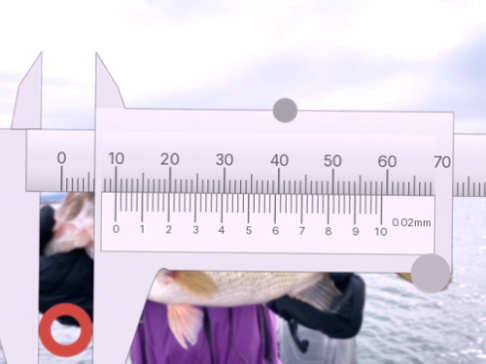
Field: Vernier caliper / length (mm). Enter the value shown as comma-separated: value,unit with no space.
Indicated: 10.0,mm
